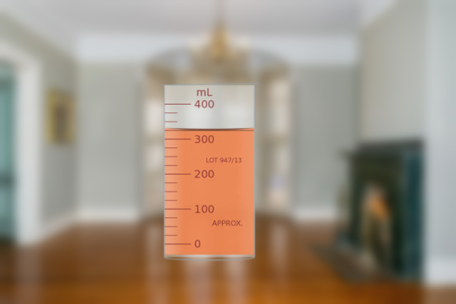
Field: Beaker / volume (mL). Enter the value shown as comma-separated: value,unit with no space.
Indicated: 325,mL
